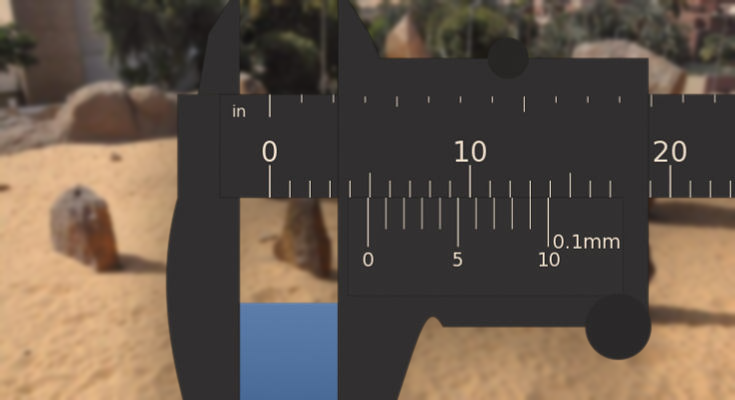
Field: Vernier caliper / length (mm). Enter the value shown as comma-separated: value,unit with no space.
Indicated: 4.9,mm
